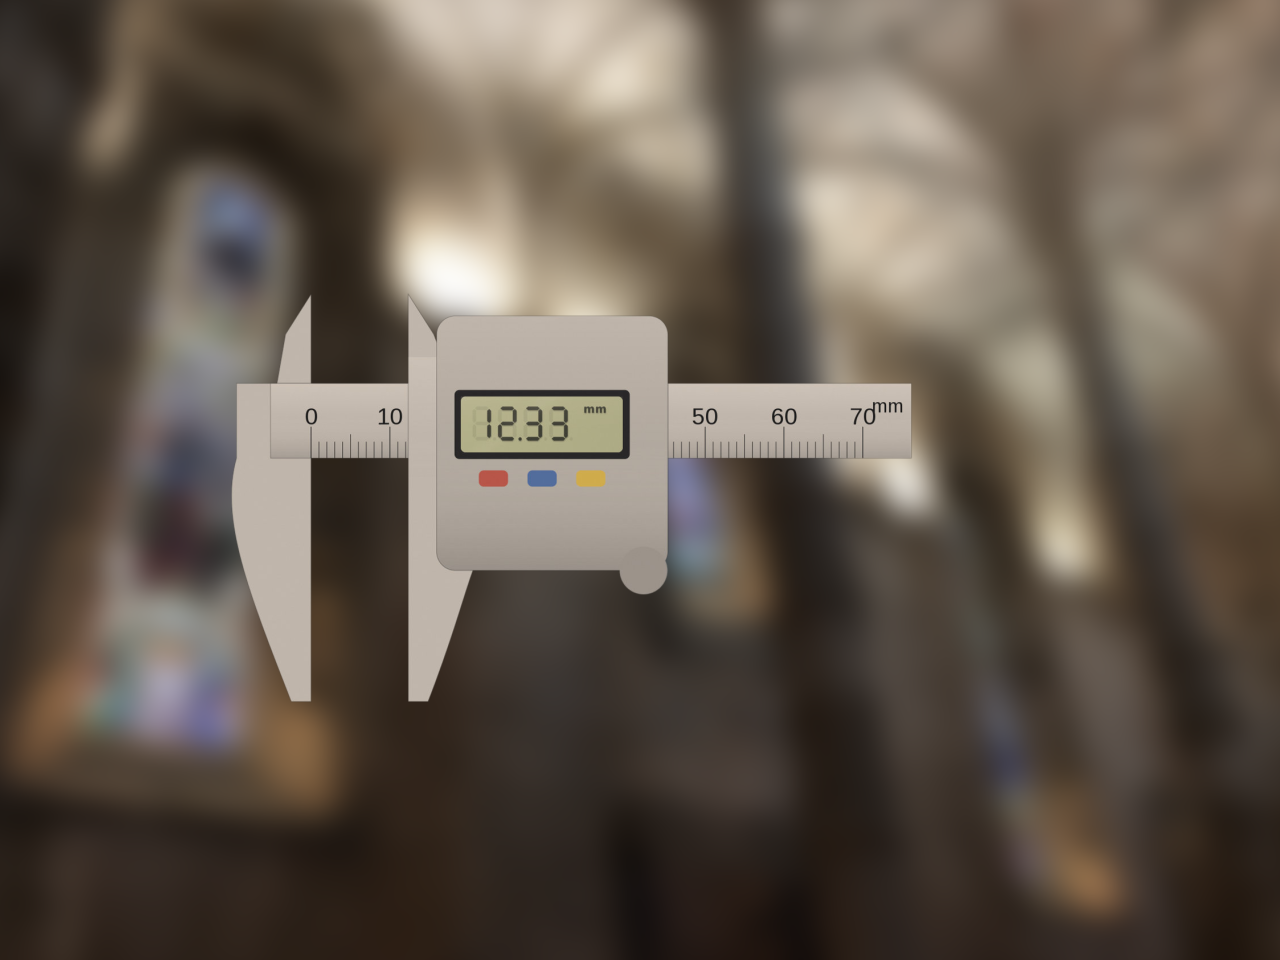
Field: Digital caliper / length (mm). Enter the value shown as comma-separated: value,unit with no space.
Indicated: 12.33,mm
